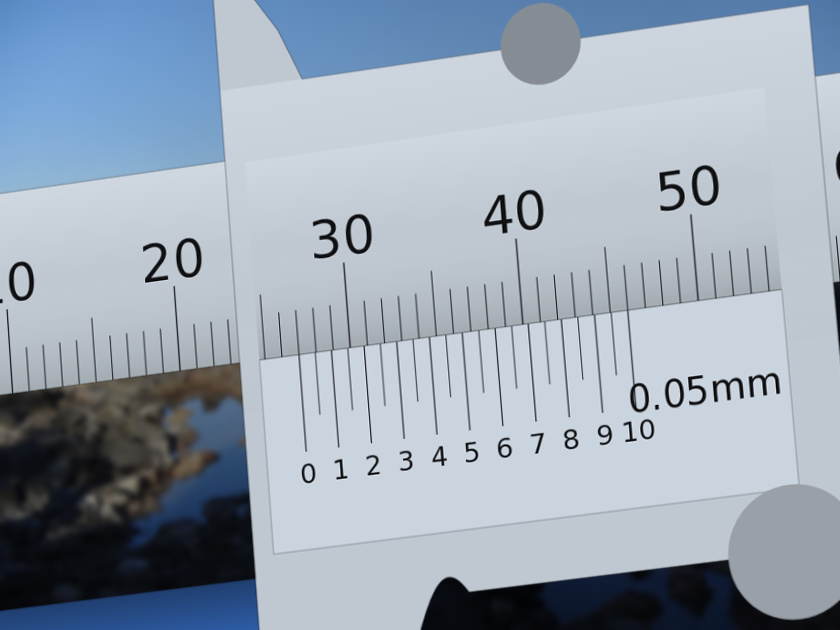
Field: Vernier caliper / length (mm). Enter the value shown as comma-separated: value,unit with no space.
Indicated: 27.0,mm
